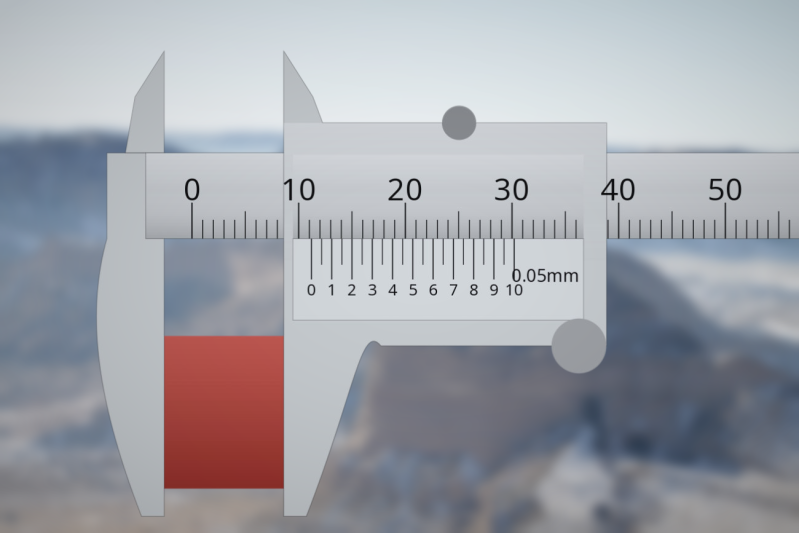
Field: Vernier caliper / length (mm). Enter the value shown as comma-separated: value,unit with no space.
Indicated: 11.2,mm
